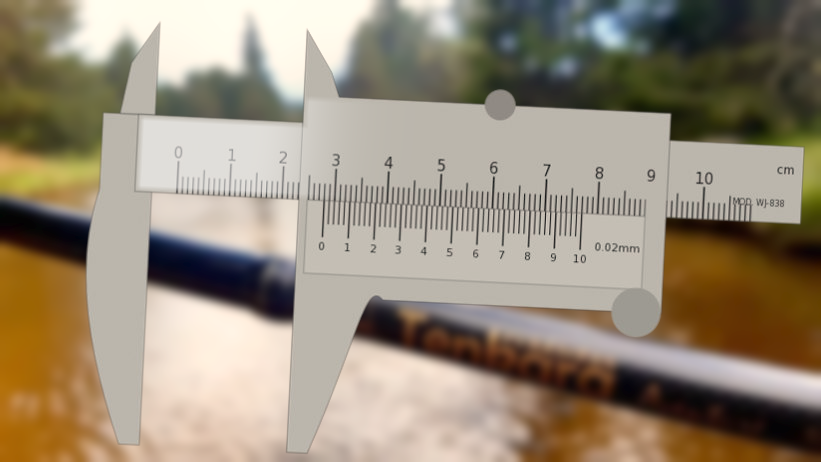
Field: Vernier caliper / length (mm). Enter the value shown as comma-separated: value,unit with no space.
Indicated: 28.0,mm
